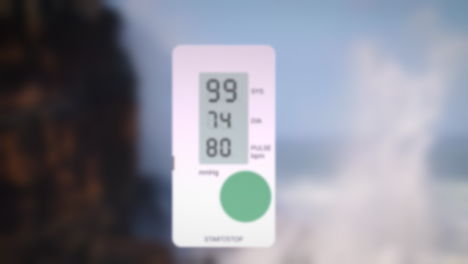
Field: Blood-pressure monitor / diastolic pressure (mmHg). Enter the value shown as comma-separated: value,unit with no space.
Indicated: 74,mmHg
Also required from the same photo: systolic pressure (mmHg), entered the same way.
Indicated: 99,mmHg
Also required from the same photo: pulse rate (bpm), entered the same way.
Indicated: 80,bpm
